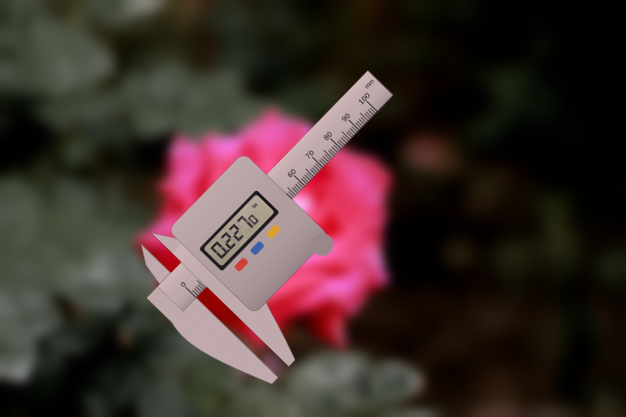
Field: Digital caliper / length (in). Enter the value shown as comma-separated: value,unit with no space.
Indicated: 0.2270,in
